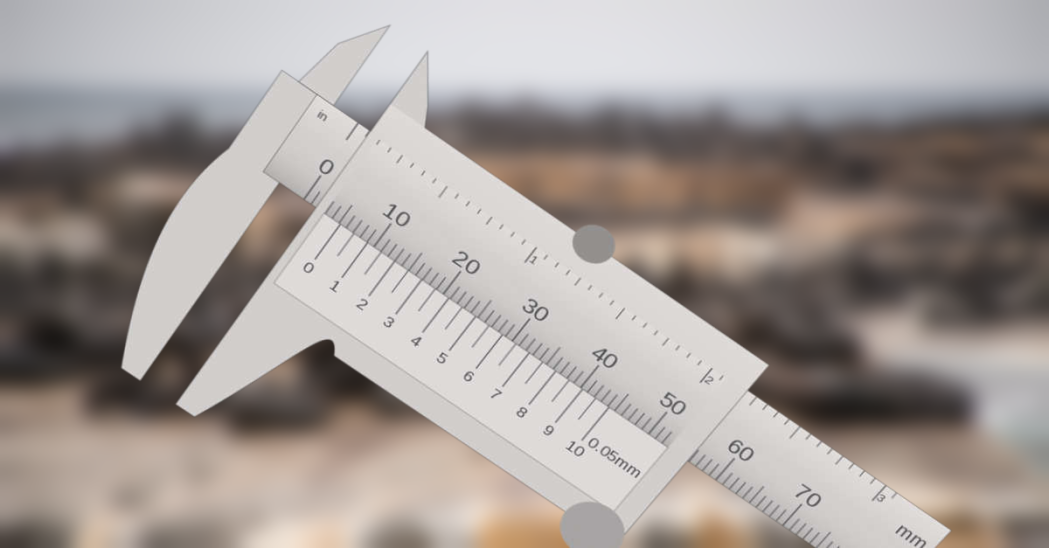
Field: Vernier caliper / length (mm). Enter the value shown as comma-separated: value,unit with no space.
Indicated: 5.2,mm
